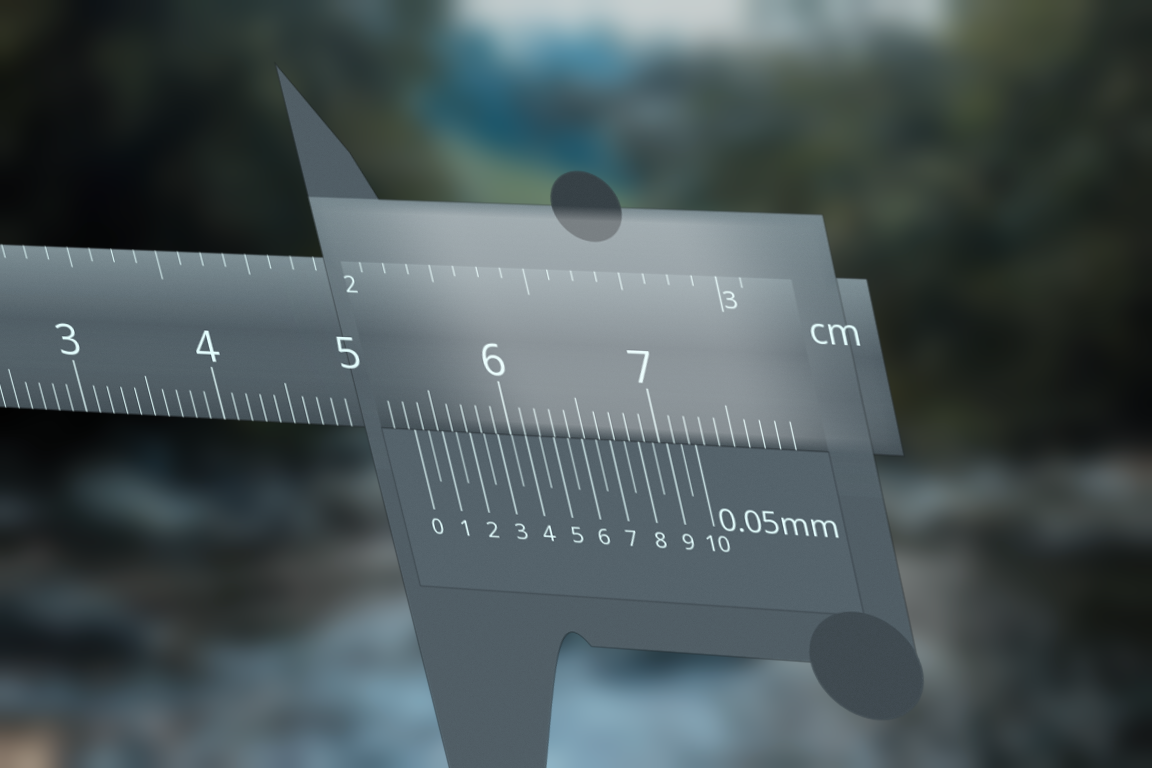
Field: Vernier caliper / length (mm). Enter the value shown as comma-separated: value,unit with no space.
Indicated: 53.4,mm
